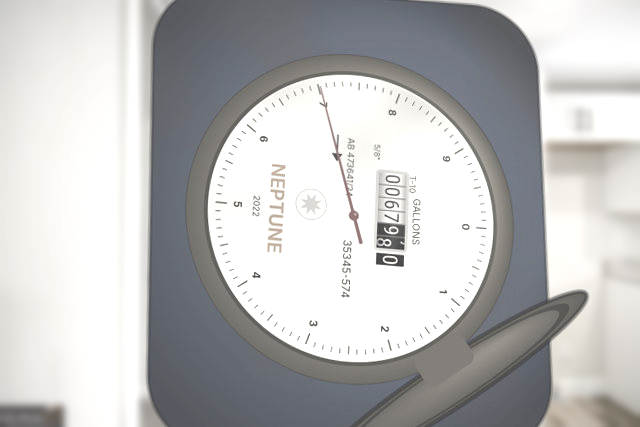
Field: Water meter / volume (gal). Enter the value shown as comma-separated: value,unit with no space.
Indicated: 67977.0,gal
